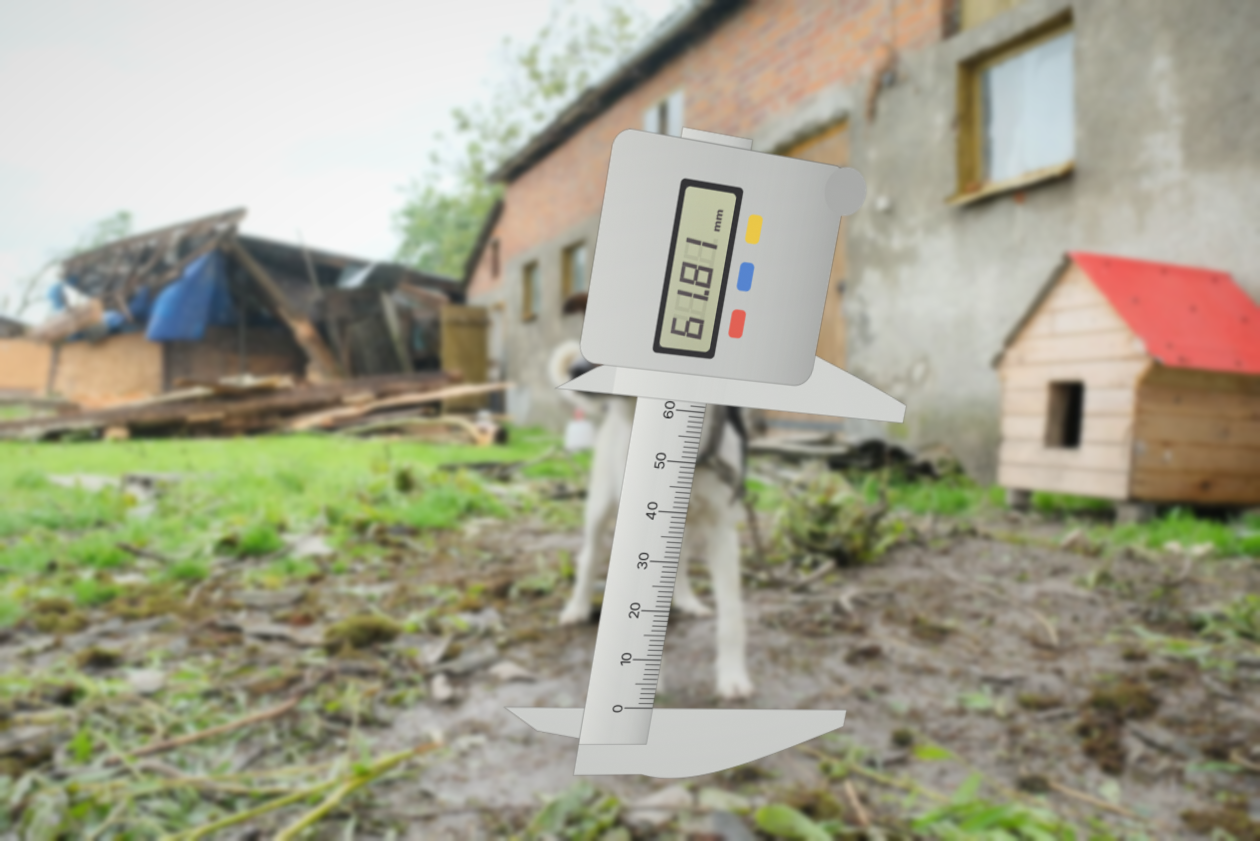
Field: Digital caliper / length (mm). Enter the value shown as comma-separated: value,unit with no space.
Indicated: 61.81,mm
